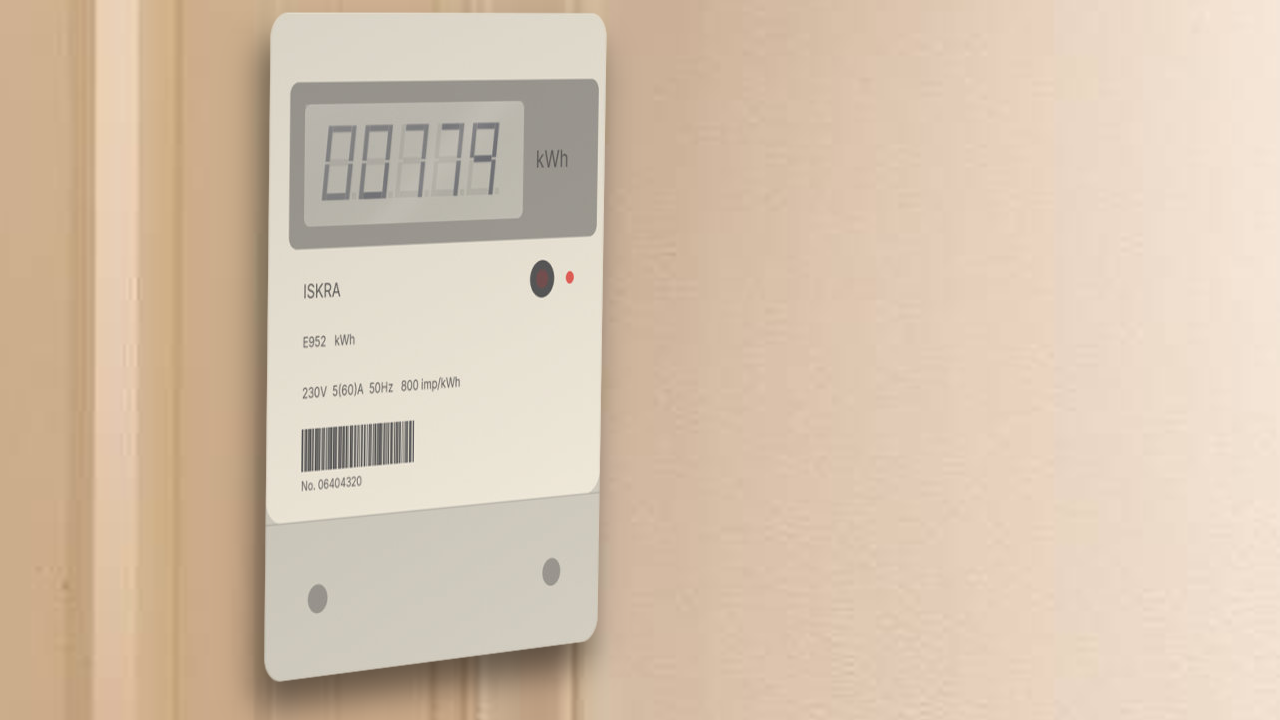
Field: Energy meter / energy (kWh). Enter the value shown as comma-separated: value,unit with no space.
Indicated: 779,kWh
